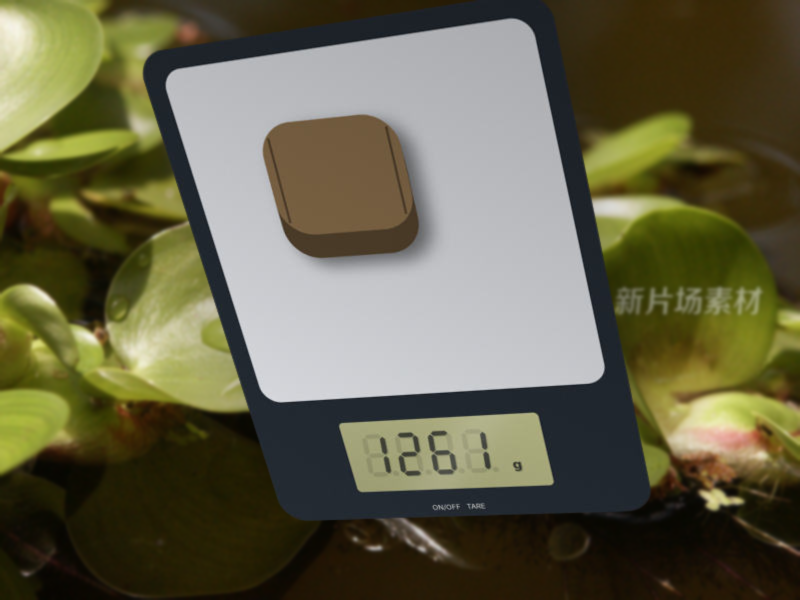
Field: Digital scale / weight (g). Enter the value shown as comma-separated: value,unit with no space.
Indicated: 1261,g
